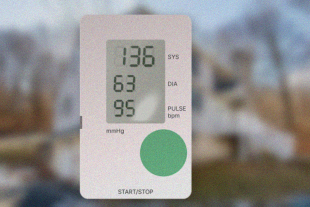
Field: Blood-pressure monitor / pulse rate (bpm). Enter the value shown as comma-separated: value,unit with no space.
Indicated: 95,bpm
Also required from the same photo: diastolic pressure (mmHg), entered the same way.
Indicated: 63,mmHg
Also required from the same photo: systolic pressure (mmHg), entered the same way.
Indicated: 136,mmHg
